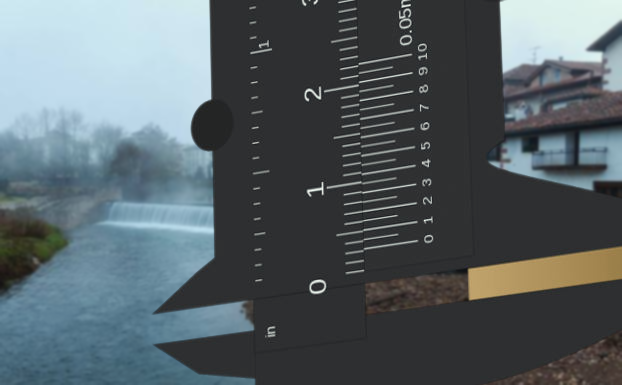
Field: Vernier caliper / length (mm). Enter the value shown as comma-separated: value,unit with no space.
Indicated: 3.2,mm
